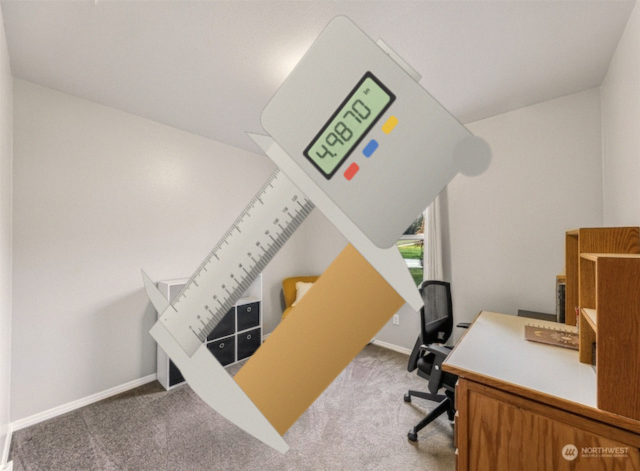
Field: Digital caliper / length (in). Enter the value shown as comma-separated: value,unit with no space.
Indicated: 4.9870,in
